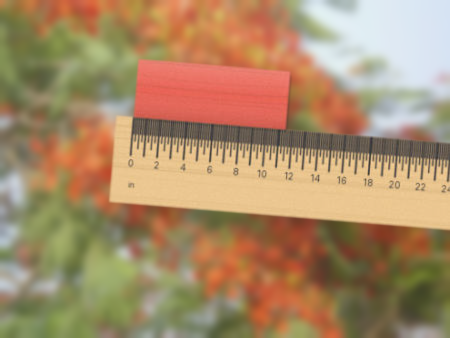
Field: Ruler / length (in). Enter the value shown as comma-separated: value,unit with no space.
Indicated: 11.5,in
